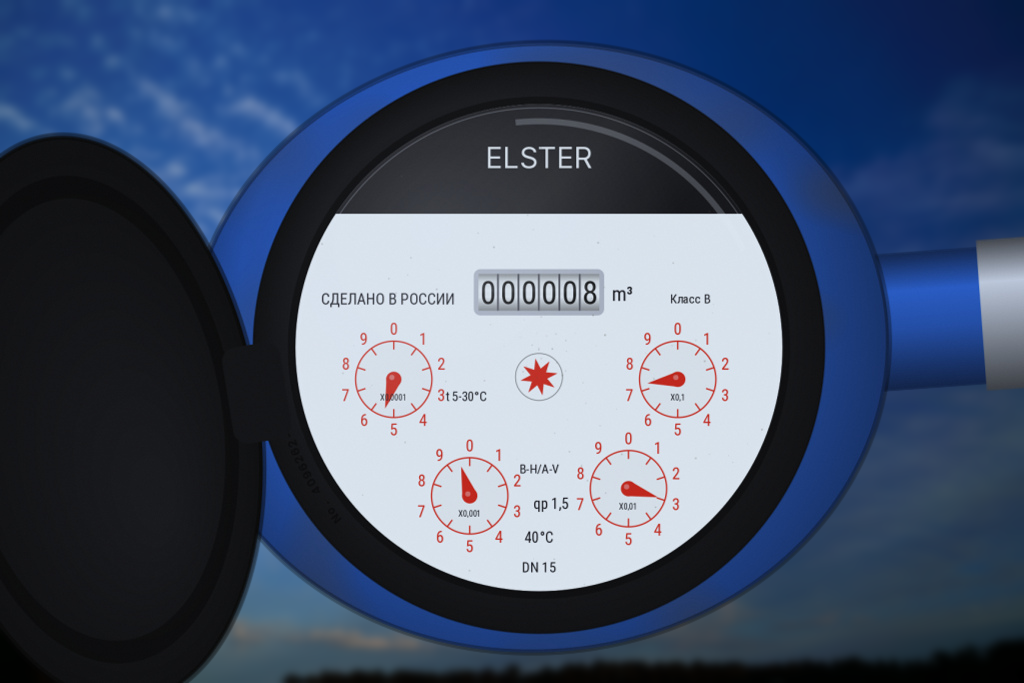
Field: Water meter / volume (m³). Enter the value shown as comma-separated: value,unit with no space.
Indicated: 8.7295,m³
